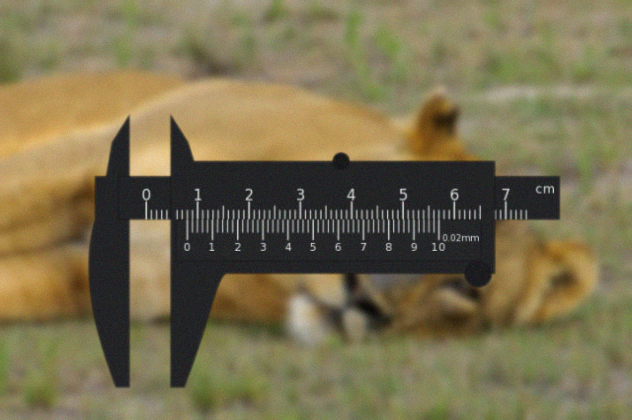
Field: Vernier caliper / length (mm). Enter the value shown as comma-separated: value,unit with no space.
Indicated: 8.0,mm
